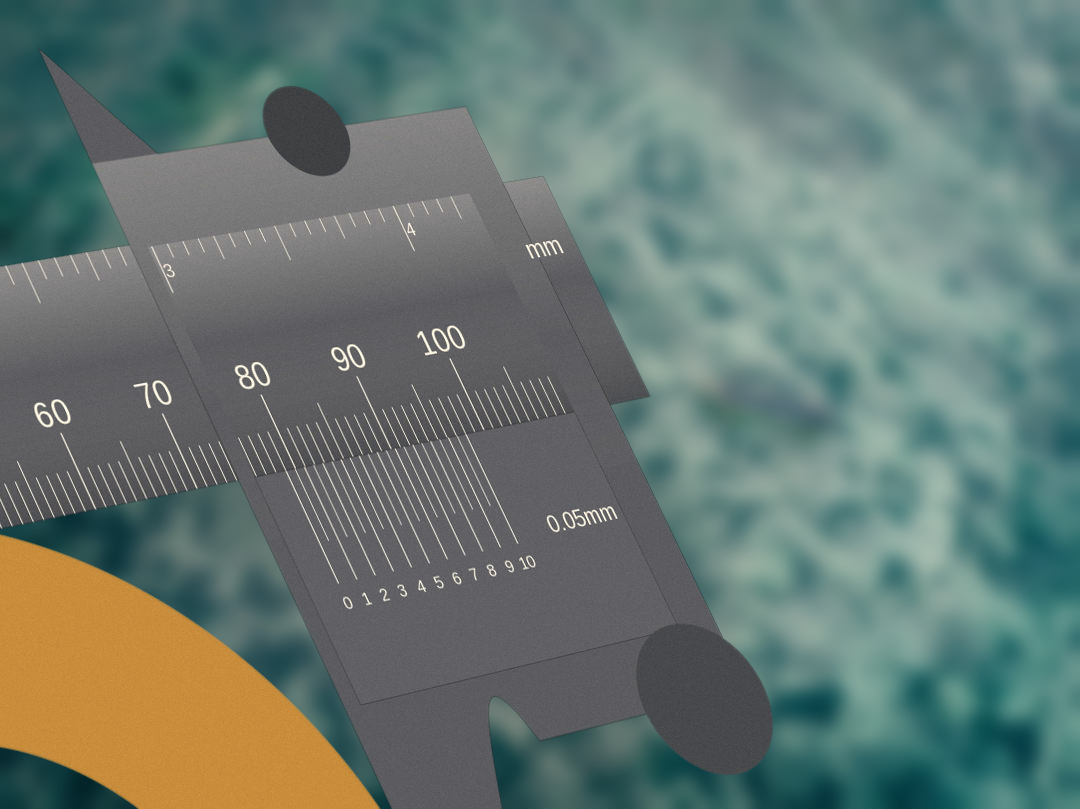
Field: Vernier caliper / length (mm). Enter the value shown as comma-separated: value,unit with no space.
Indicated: 79.0,mm
